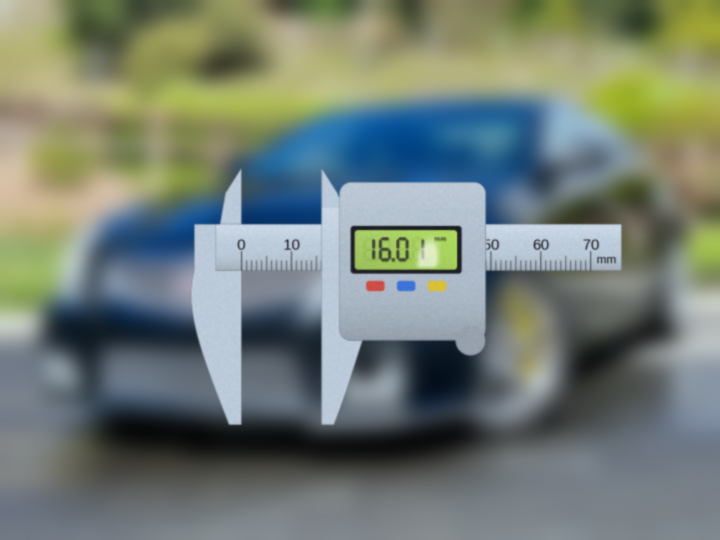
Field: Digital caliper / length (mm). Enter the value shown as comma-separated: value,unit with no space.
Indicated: 16.01,mm
